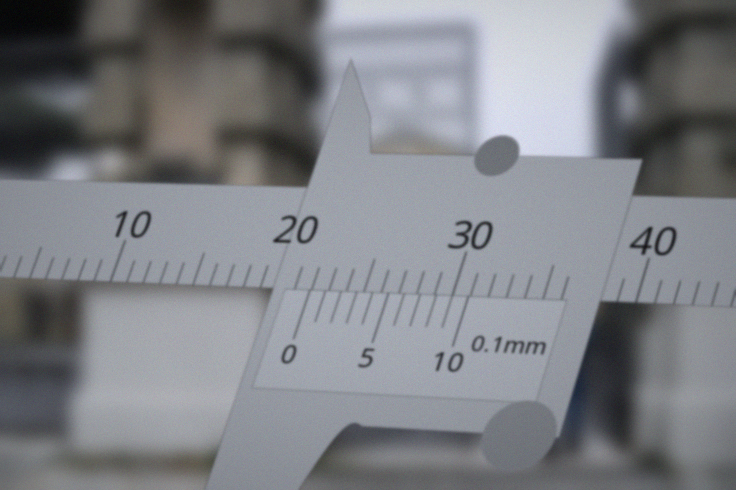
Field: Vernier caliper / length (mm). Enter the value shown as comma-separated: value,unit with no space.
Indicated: 21.9,mm
